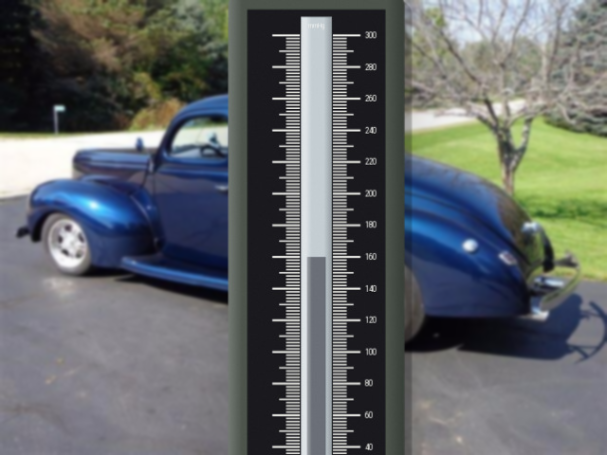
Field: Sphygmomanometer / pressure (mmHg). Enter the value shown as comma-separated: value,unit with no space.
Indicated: 160,mmHg
